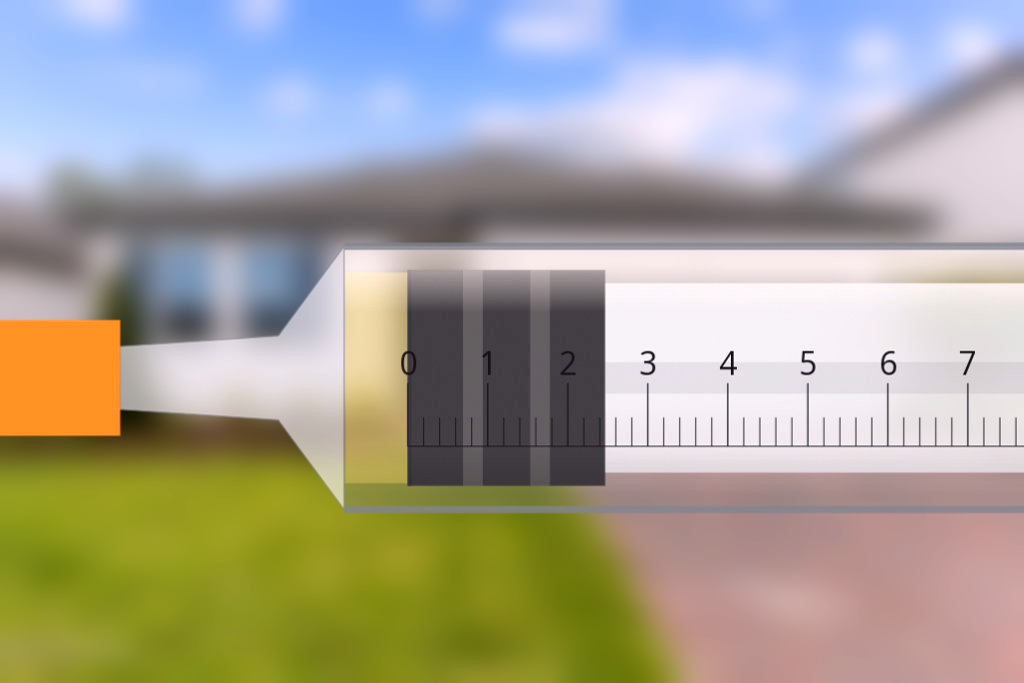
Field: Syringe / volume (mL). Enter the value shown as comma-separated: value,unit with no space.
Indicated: 0,mL
